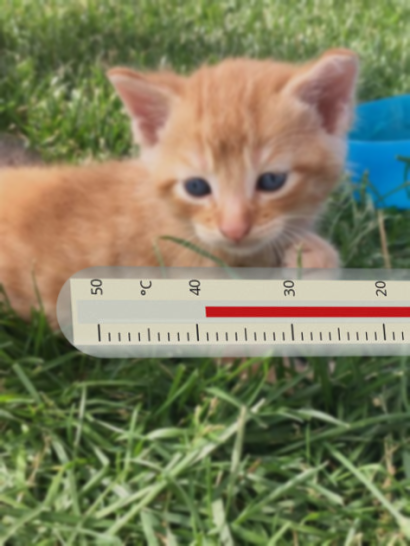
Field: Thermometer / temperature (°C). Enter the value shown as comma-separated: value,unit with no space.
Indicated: 39,°C
